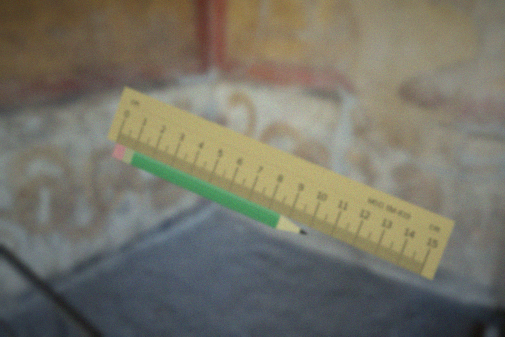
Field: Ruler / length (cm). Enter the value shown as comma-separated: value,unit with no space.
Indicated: 10,cm
